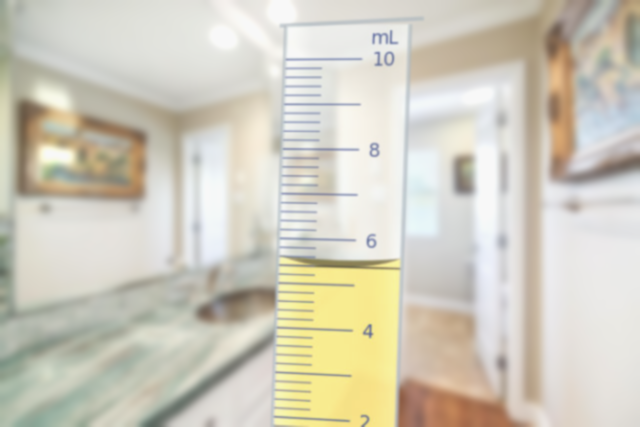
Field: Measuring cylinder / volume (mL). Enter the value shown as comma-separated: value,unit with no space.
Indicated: 5.4,mL
